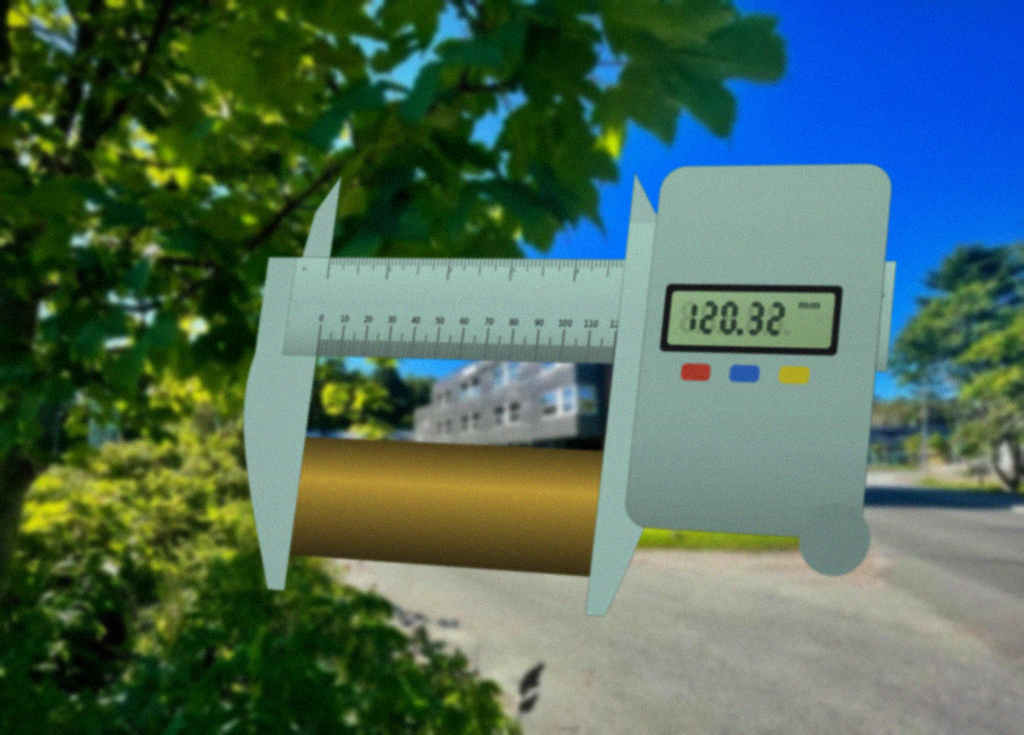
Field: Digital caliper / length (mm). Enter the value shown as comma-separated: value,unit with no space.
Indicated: 120.32,mm
